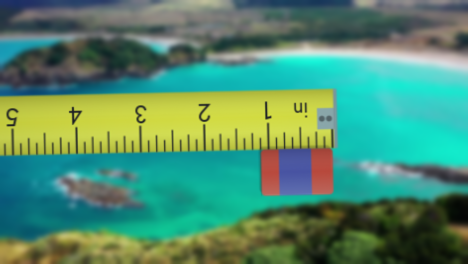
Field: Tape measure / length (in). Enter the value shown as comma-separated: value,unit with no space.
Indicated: 1.125,in
